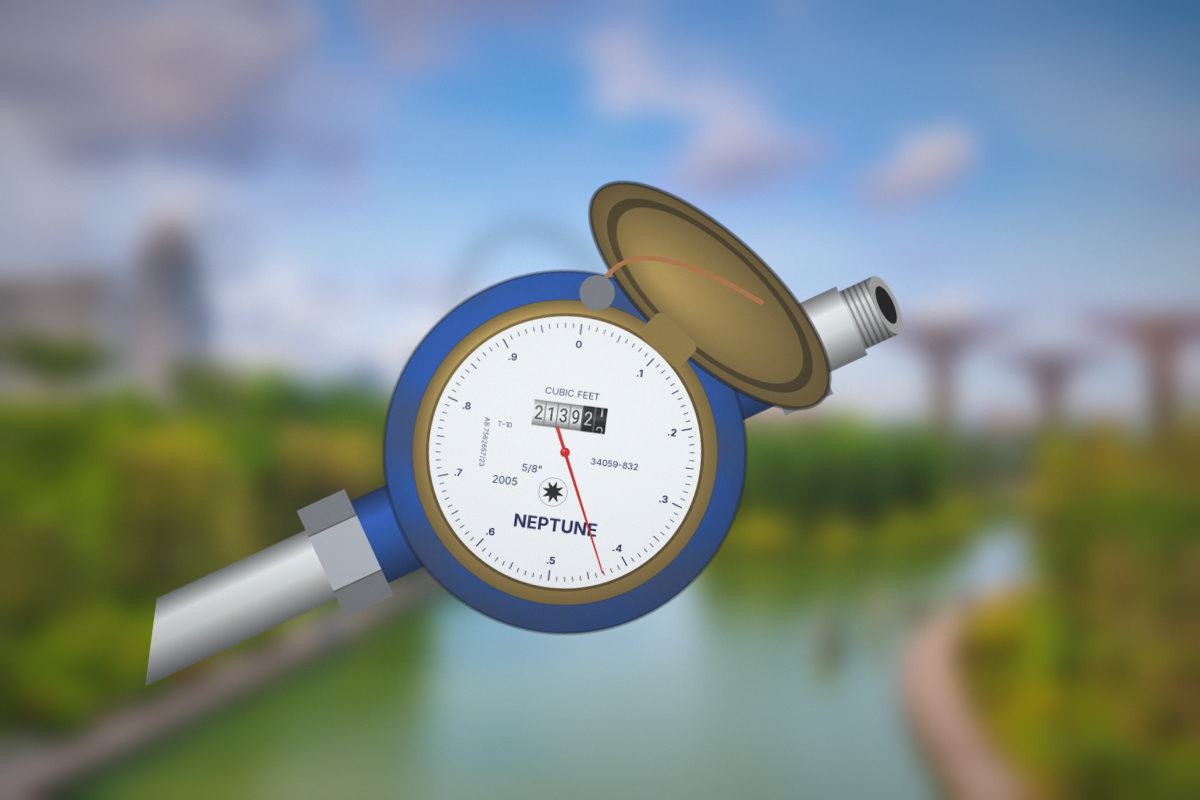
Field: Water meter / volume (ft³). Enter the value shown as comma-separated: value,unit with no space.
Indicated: 213921.43,ft³
